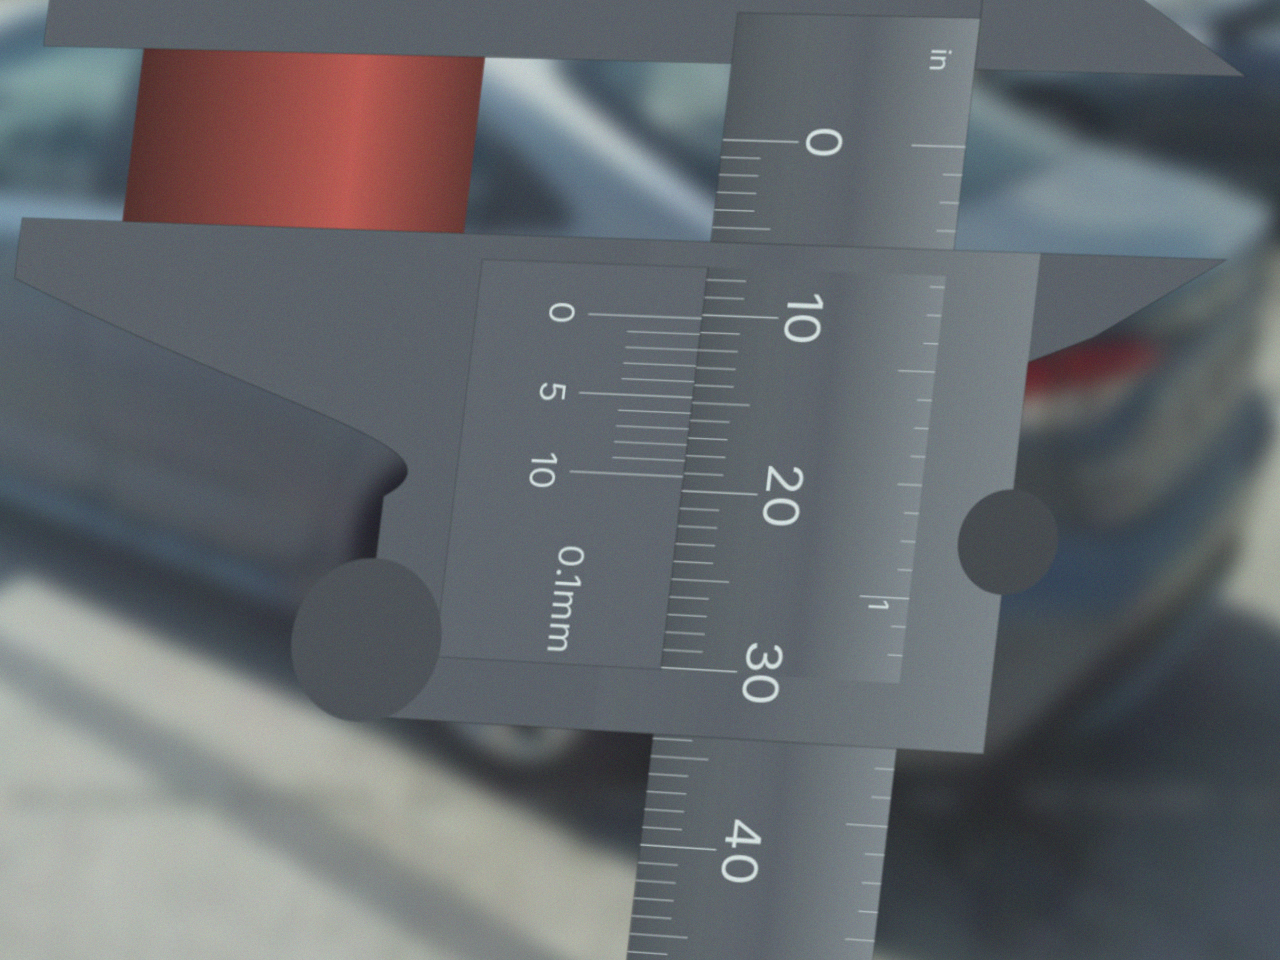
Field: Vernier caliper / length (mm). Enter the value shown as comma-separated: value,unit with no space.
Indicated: 10.2,mm
